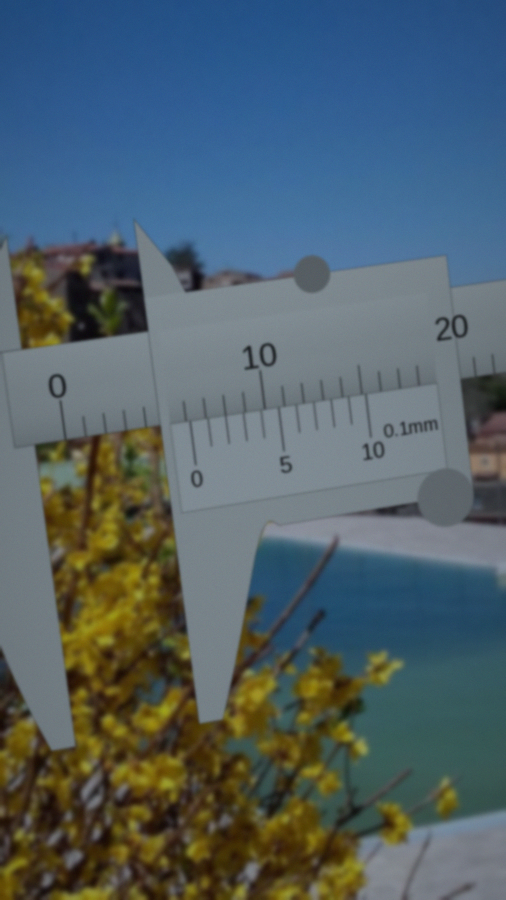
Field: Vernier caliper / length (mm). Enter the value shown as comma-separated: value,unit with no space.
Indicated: 6.2,mm
